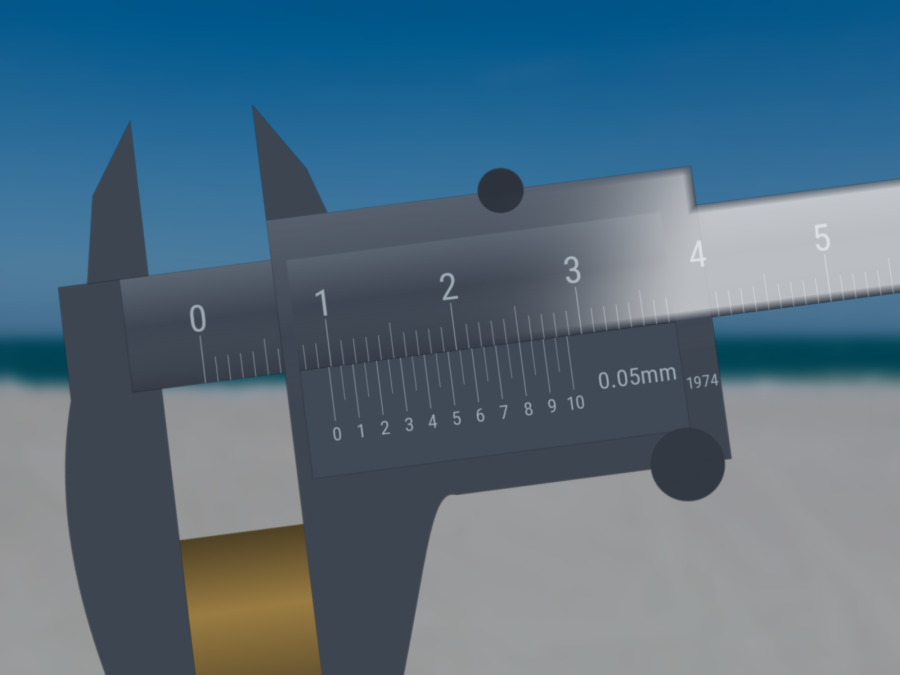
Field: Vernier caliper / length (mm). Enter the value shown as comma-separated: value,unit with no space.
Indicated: 9.8,mm
